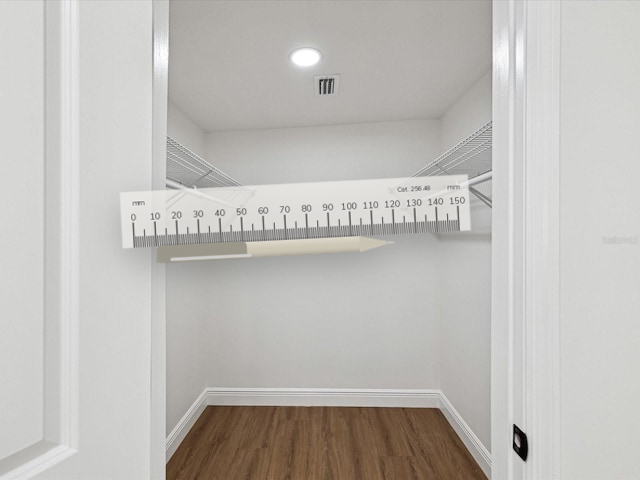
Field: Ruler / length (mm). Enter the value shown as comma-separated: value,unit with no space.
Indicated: 110,mm
